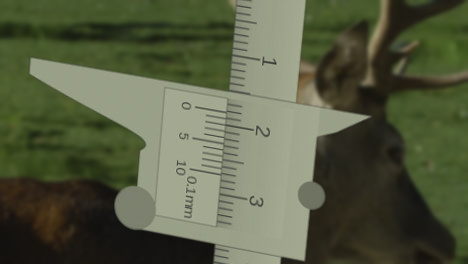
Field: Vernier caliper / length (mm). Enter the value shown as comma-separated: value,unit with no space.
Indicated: 18.2,mm
